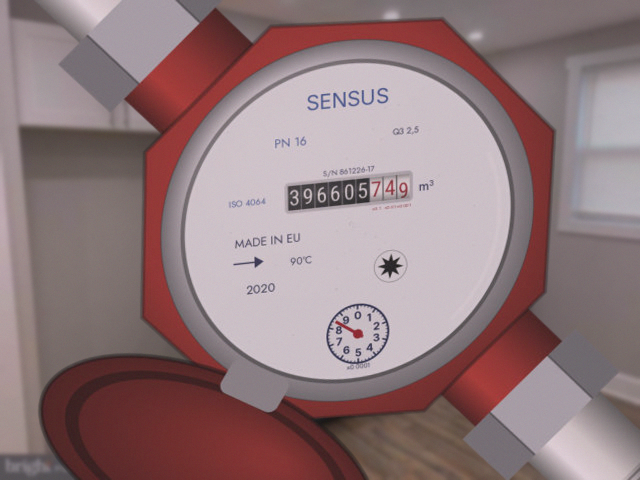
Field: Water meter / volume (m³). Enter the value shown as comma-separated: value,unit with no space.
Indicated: 396605.7488,m³
